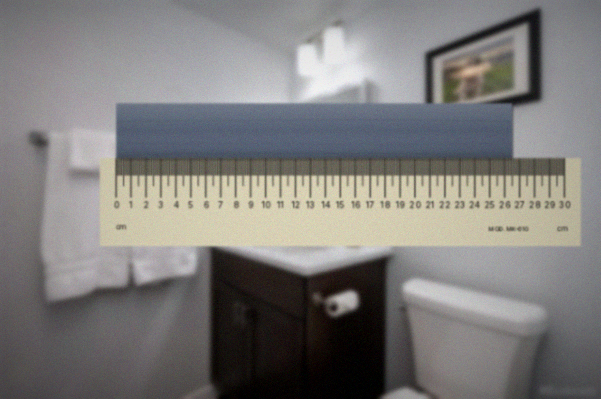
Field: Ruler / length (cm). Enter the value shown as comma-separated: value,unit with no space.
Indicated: 26.5,cm
